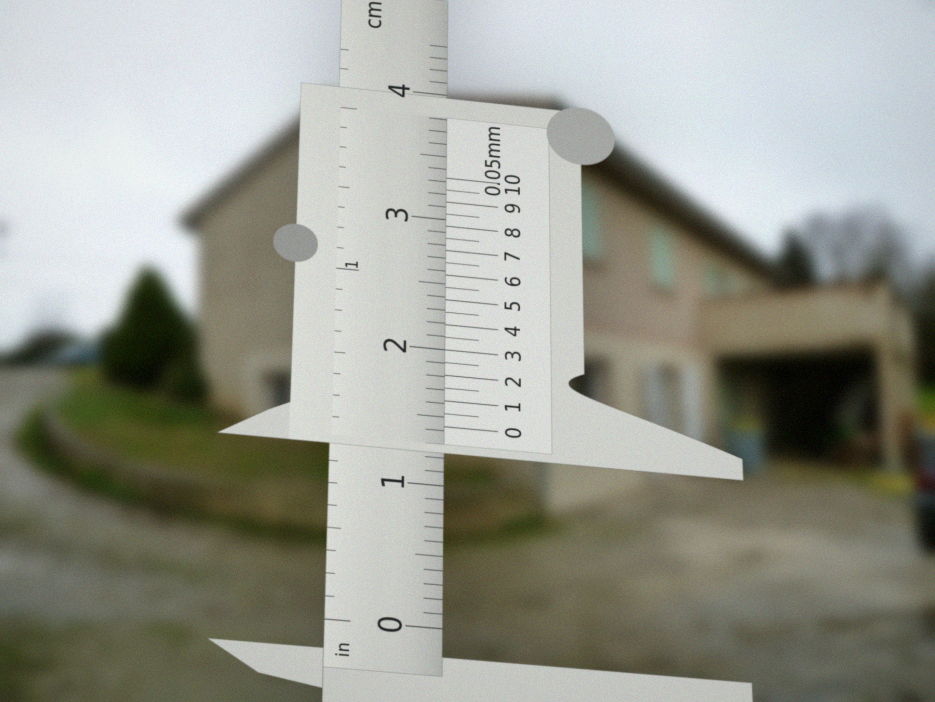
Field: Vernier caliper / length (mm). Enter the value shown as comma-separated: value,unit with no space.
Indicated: 14.3,mm
